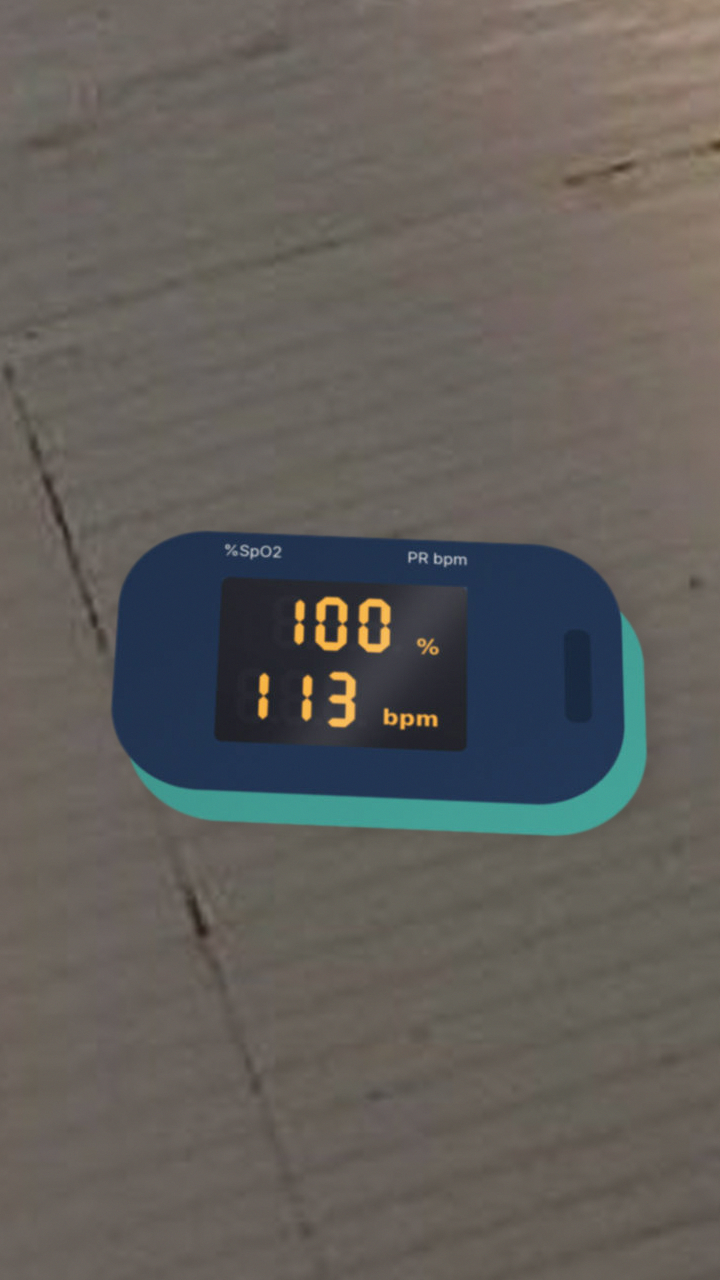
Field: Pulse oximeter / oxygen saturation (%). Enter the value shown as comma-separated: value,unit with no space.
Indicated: 100,%
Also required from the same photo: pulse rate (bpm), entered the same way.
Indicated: 113,bpm
